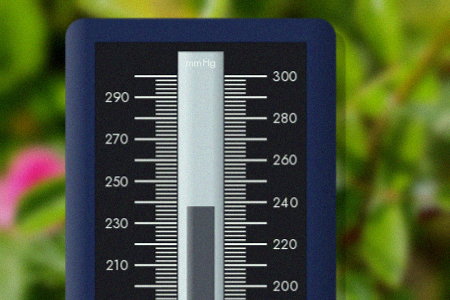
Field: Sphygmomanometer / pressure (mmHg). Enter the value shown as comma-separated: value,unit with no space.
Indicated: 238,mmHg
